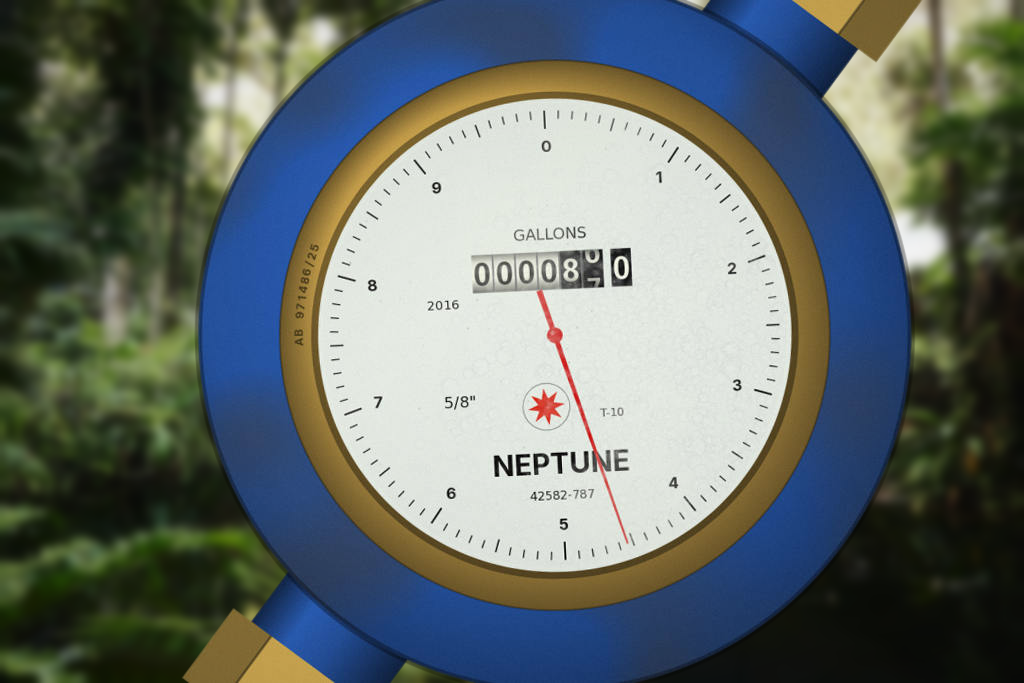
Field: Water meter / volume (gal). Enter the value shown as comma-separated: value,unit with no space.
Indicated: 864.5,gal
